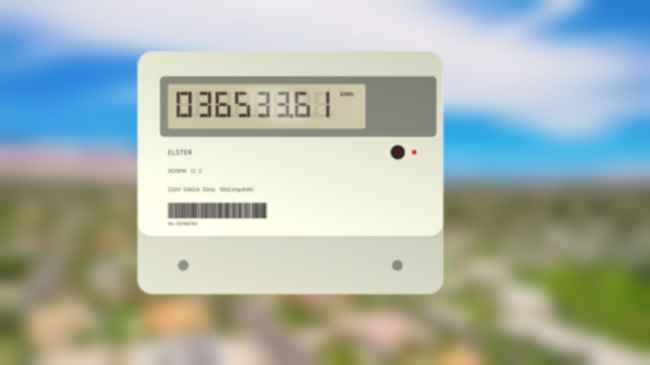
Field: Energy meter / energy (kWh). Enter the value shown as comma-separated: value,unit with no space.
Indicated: 36533.61,kWh
